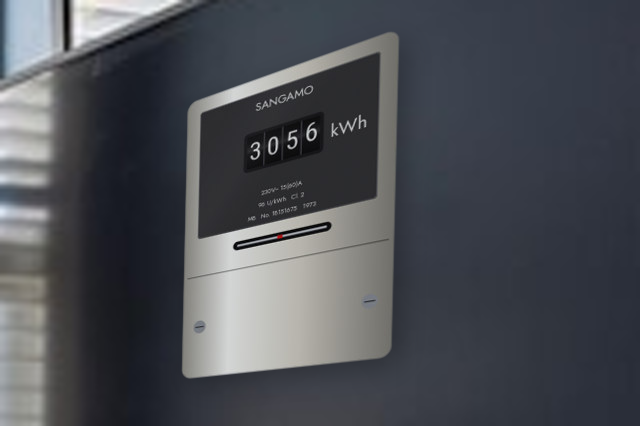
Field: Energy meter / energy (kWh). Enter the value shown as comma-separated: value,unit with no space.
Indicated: 3056,kWh
